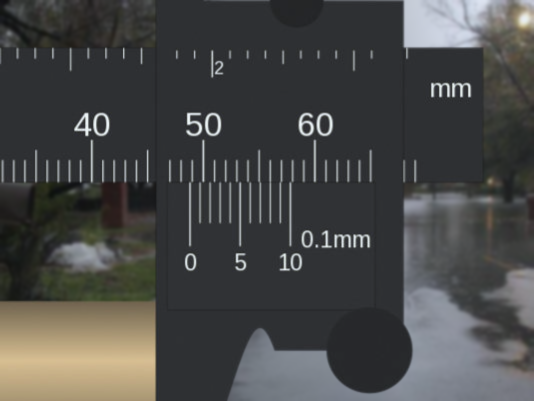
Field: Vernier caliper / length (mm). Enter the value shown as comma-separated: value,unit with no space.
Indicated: 48.8,mm
